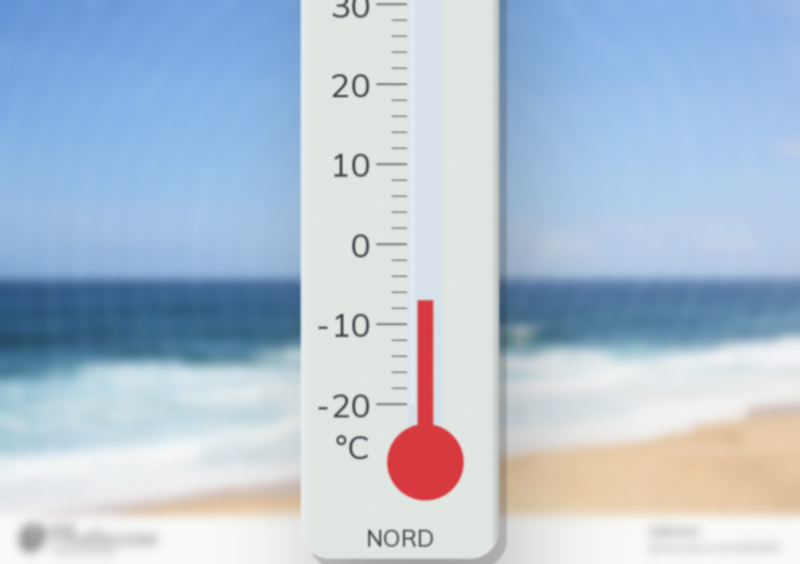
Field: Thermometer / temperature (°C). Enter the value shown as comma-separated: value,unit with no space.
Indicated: -7,°C
